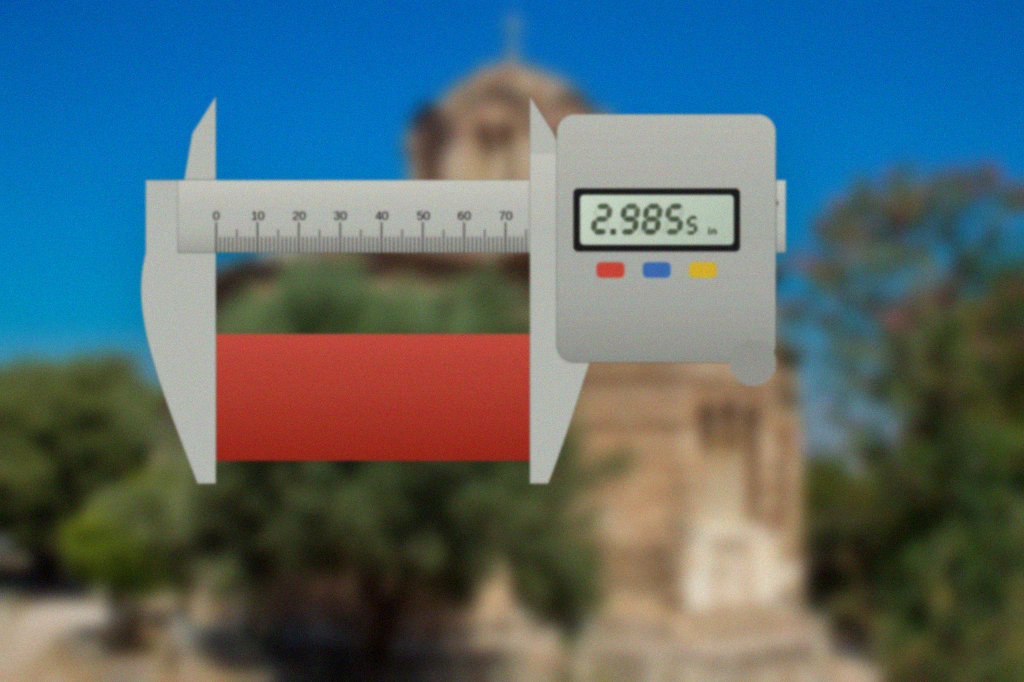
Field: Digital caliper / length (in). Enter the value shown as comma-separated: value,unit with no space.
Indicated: 2.9855,in
